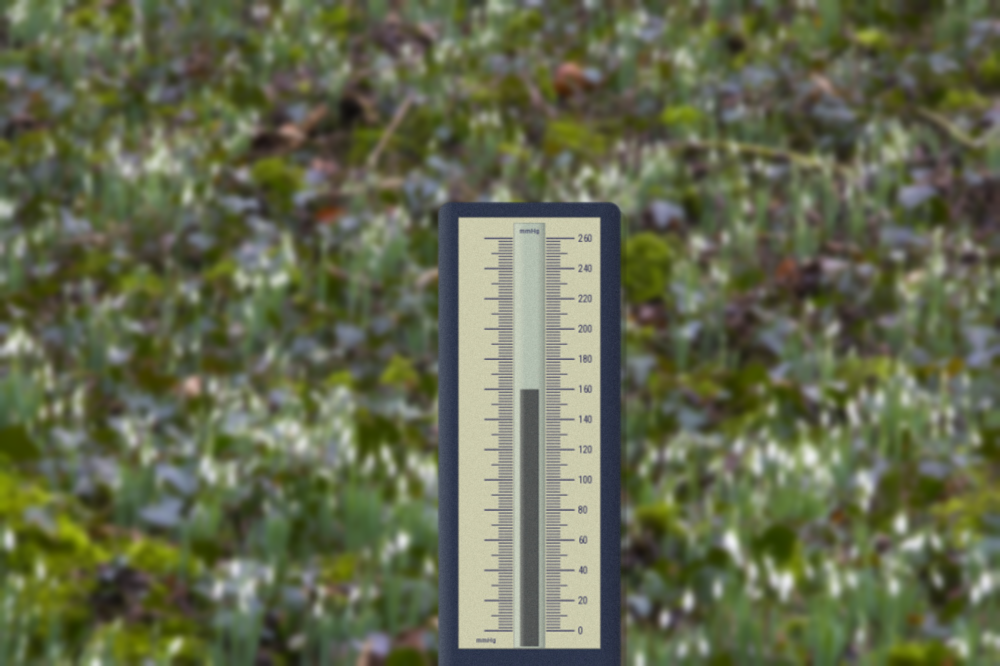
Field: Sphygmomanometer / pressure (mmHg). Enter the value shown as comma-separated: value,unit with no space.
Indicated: 160,mmHg
